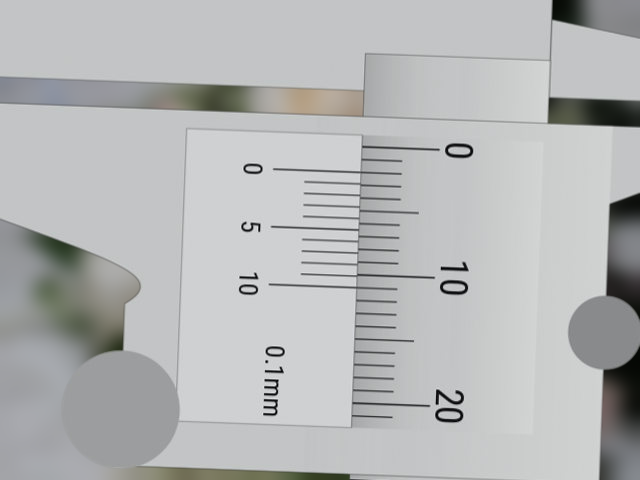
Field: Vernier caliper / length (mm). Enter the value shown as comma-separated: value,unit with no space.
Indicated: 2.0,mm
